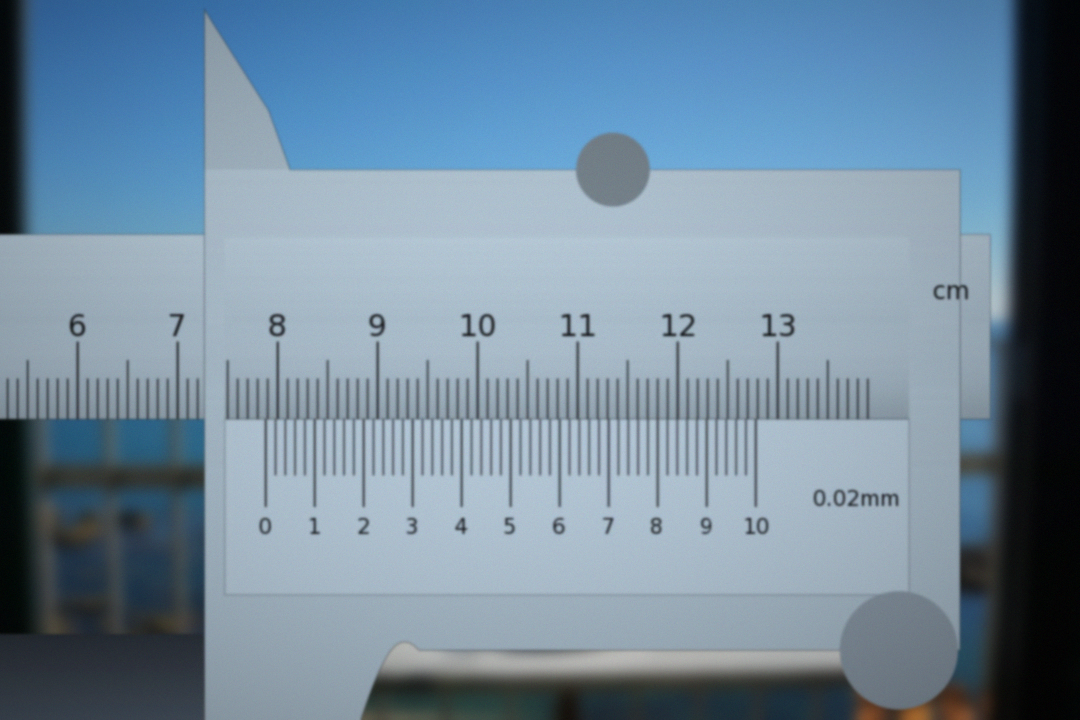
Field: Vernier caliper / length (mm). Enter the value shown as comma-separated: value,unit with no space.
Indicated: 78.8,mm
